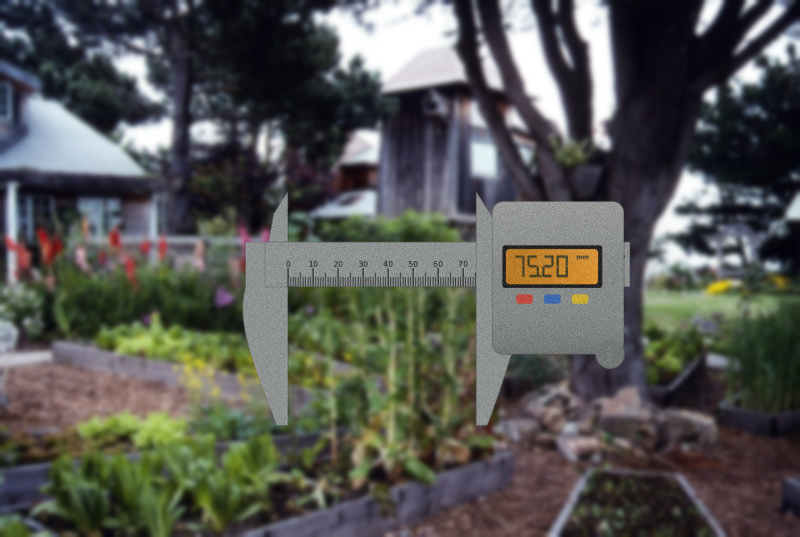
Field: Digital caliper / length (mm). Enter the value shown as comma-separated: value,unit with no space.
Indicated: 75.20,mm
